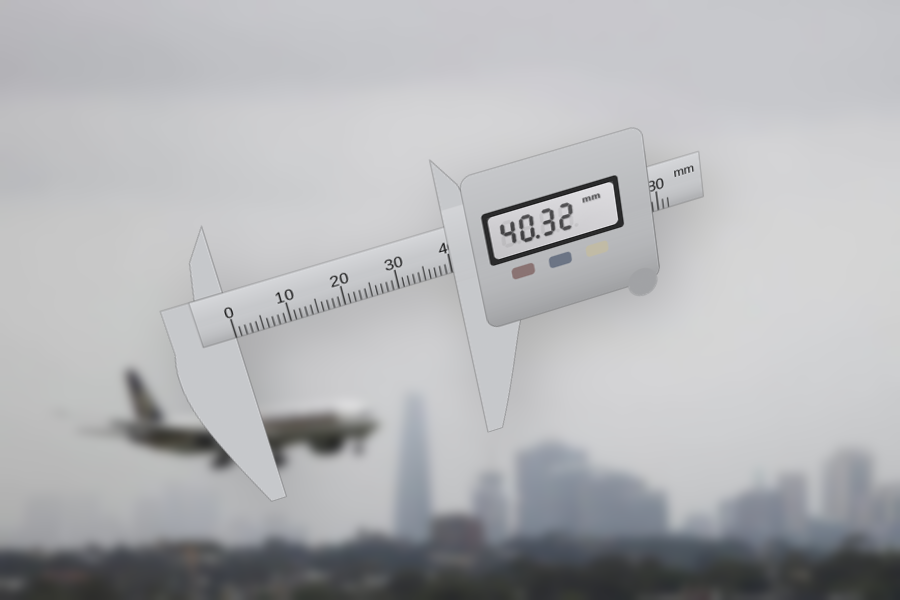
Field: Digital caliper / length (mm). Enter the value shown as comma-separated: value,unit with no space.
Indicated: 40.32,mm
